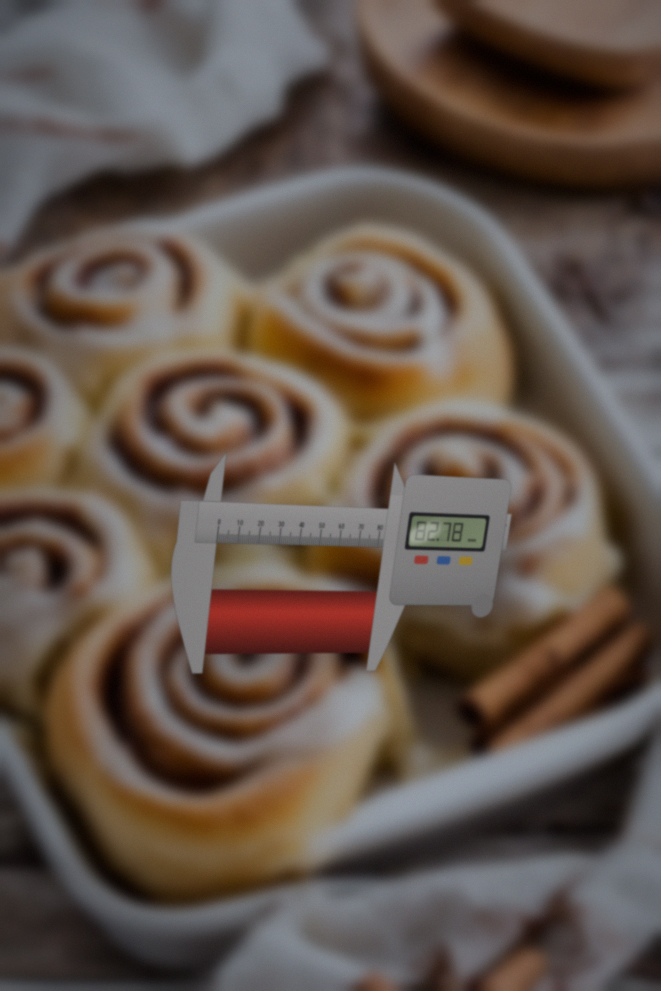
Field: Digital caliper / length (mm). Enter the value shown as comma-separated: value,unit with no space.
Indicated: 82.78,mm
